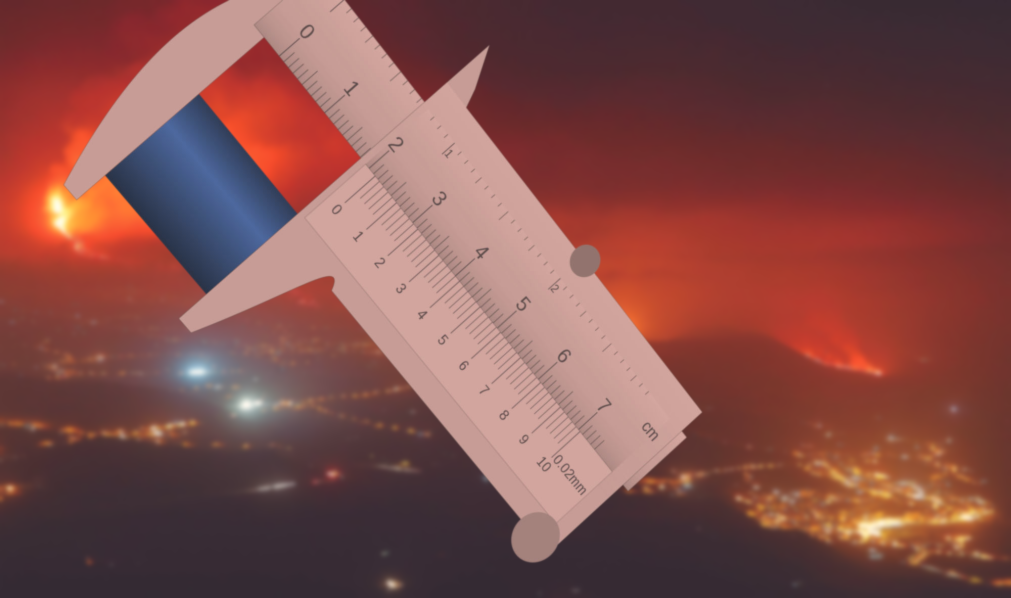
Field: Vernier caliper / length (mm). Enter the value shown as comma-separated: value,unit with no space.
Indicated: 21.4,mm
